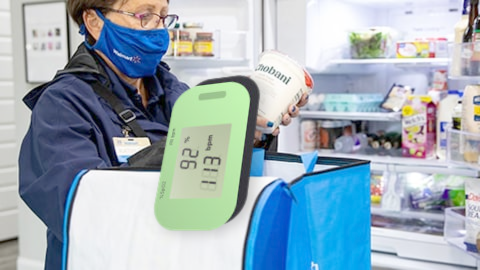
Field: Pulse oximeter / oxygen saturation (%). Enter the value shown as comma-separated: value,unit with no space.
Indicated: 92,%
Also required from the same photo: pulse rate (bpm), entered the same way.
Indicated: 113,bpm
